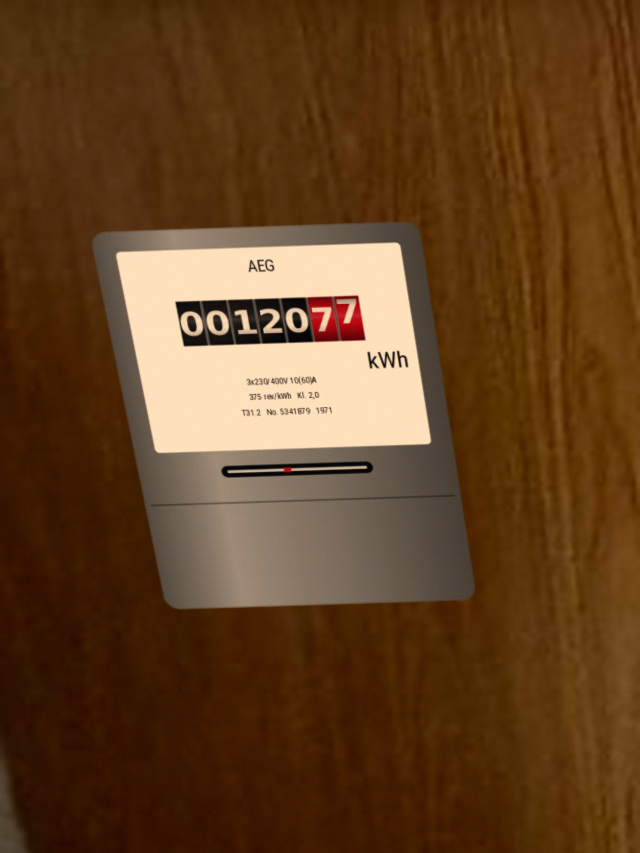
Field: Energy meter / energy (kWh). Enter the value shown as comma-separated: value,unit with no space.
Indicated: 120.77,kWh
